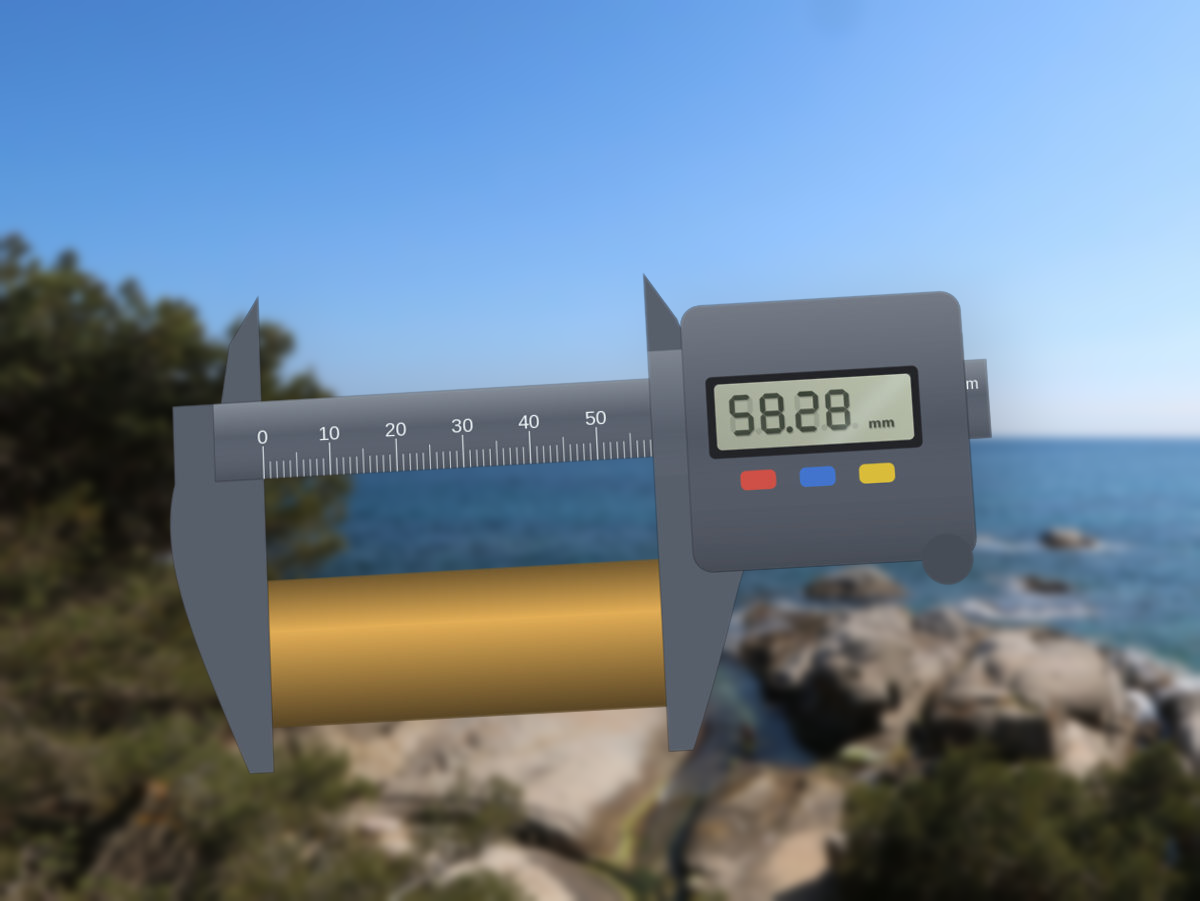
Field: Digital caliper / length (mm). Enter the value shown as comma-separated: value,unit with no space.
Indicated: 58.28,mm
